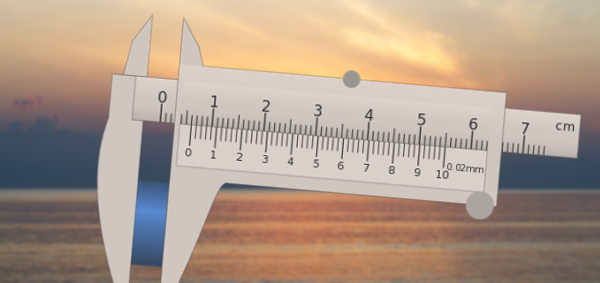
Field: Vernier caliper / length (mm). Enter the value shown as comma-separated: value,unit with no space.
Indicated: 6.0,mm
